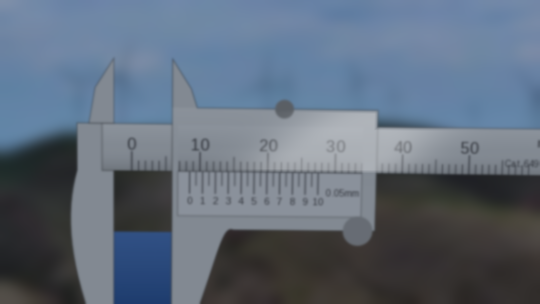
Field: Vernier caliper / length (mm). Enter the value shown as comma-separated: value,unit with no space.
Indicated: 8.5,mm
